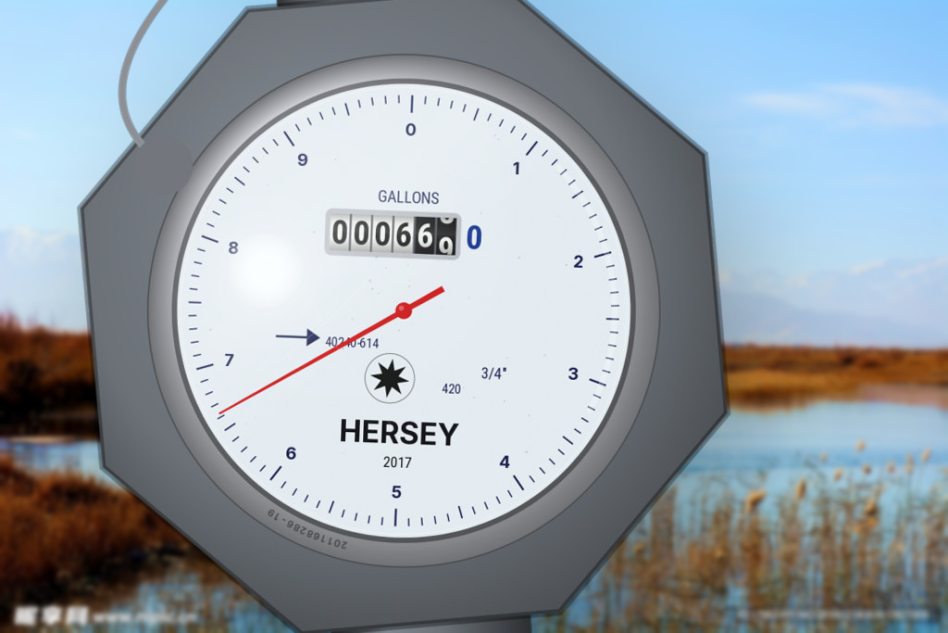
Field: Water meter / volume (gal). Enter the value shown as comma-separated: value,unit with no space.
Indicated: 6686.6,gal
